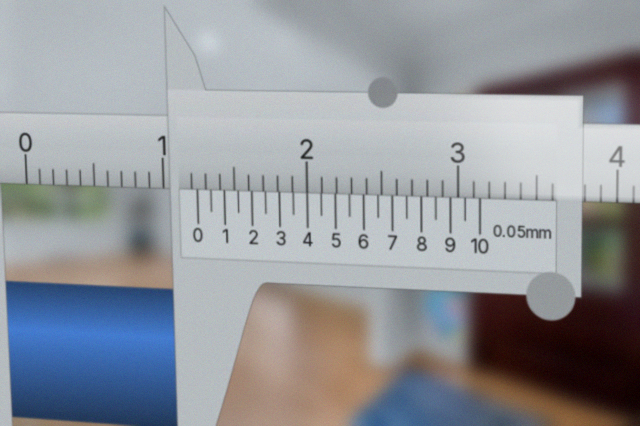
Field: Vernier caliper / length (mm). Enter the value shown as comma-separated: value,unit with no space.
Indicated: 12.4,mm
